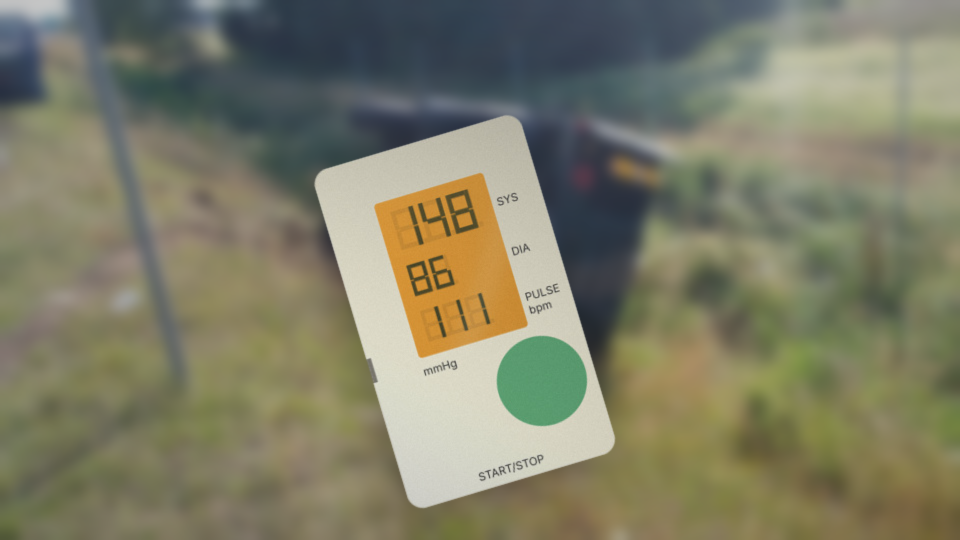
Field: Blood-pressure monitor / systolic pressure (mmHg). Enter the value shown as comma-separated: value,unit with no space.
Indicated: 148,mmHg
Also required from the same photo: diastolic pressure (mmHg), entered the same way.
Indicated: 86,mmHg
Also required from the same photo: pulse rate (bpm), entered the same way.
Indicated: 111,bpm
